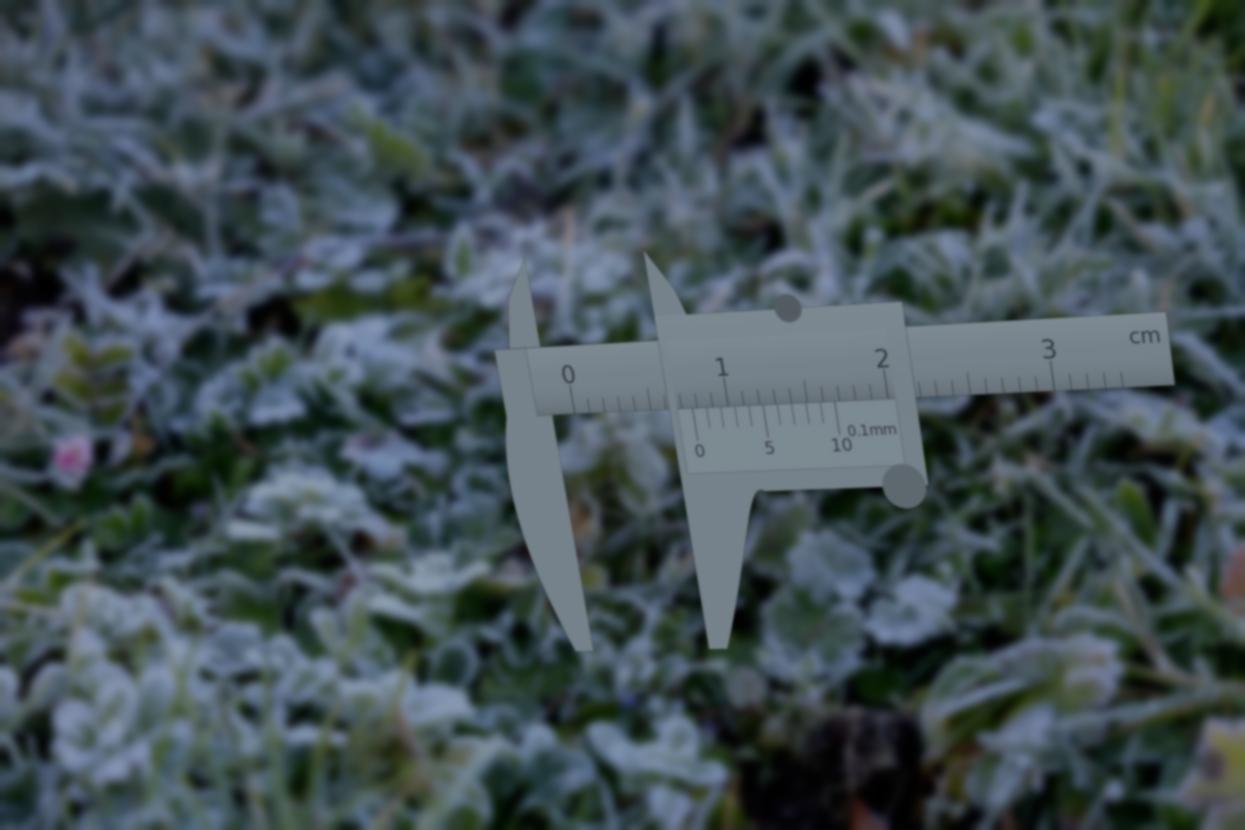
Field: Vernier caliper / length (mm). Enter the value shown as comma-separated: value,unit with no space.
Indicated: 7.7,mm
